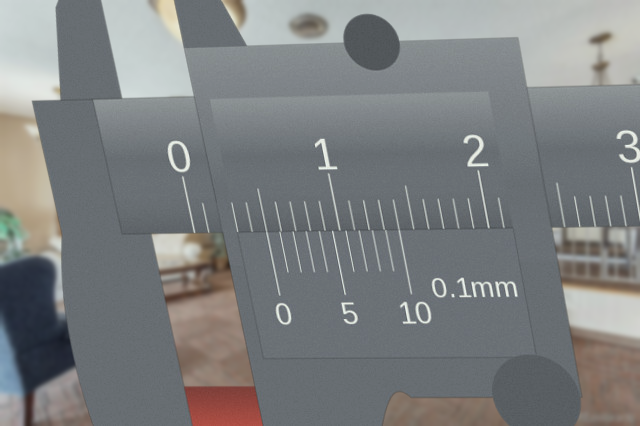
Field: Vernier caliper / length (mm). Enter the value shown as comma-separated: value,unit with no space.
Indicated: 5.0,mm
